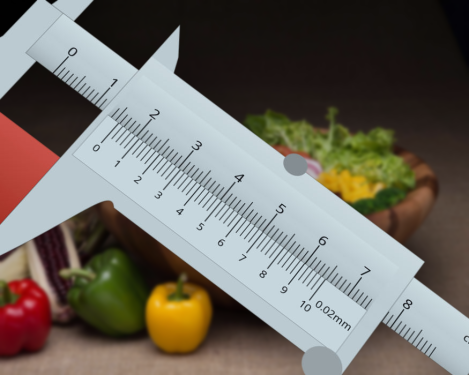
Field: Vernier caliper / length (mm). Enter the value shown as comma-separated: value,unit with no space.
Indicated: 15.8,mm
